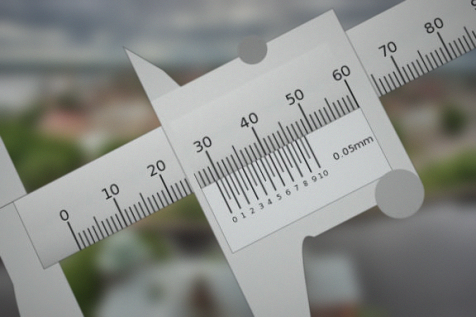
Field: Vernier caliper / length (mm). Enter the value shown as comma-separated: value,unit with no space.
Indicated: 29.2,mm
